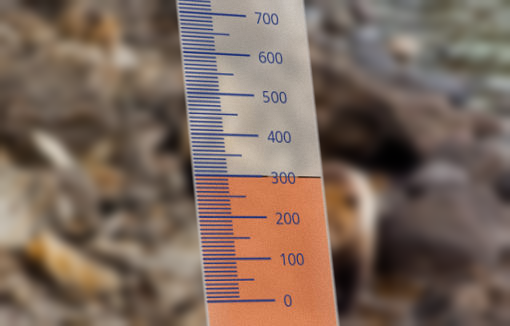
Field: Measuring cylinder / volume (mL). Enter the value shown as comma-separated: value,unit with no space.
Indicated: 300,mL
